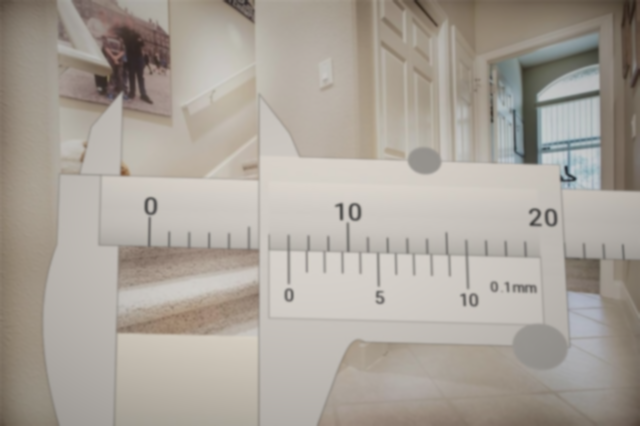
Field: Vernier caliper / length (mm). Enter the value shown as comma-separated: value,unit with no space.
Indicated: 7.0,mm
